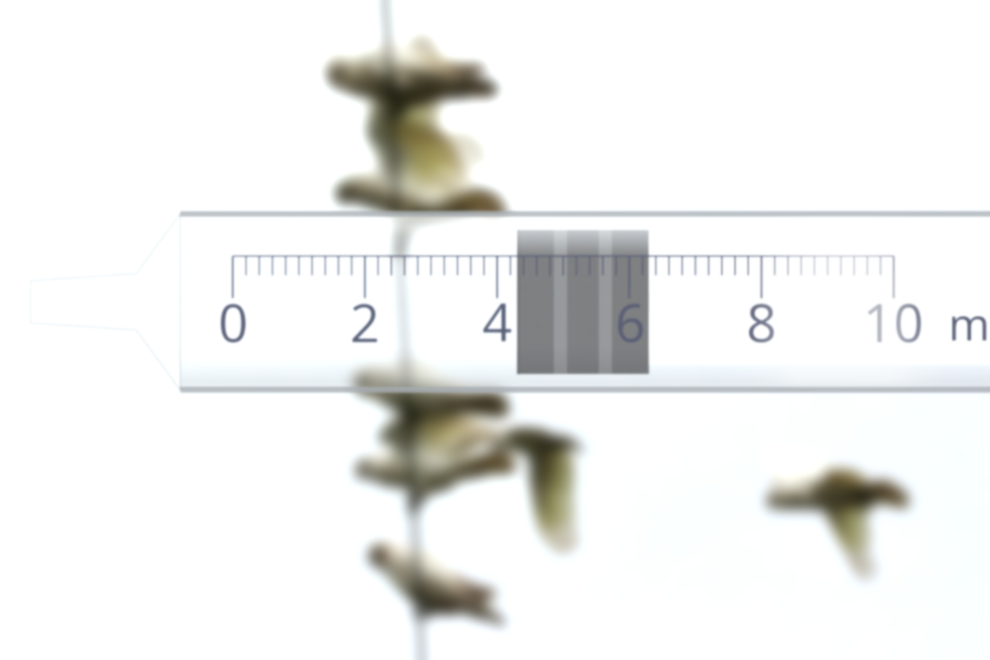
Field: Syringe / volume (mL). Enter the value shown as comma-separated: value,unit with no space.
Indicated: 4.3,mL
